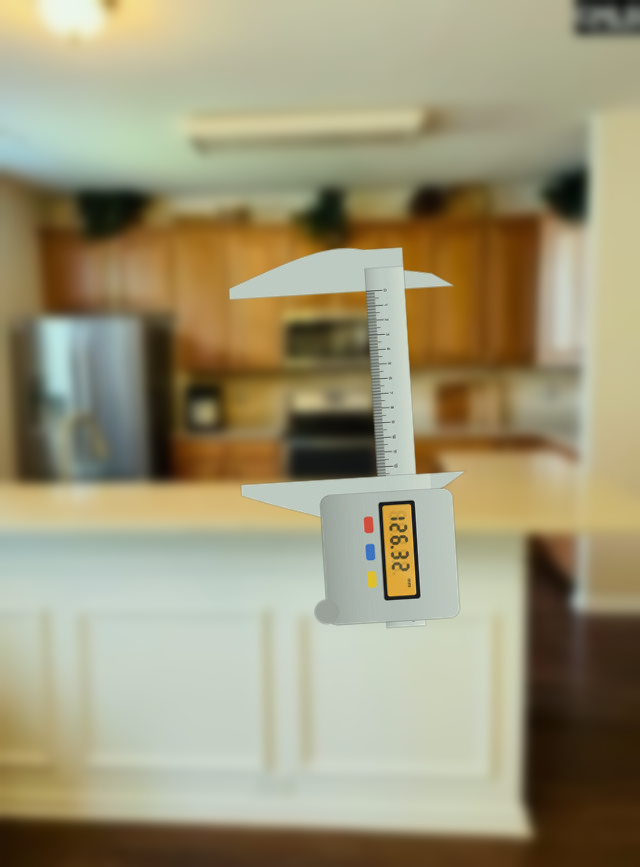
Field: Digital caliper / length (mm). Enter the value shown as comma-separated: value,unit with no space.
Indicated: 126.32,mm
